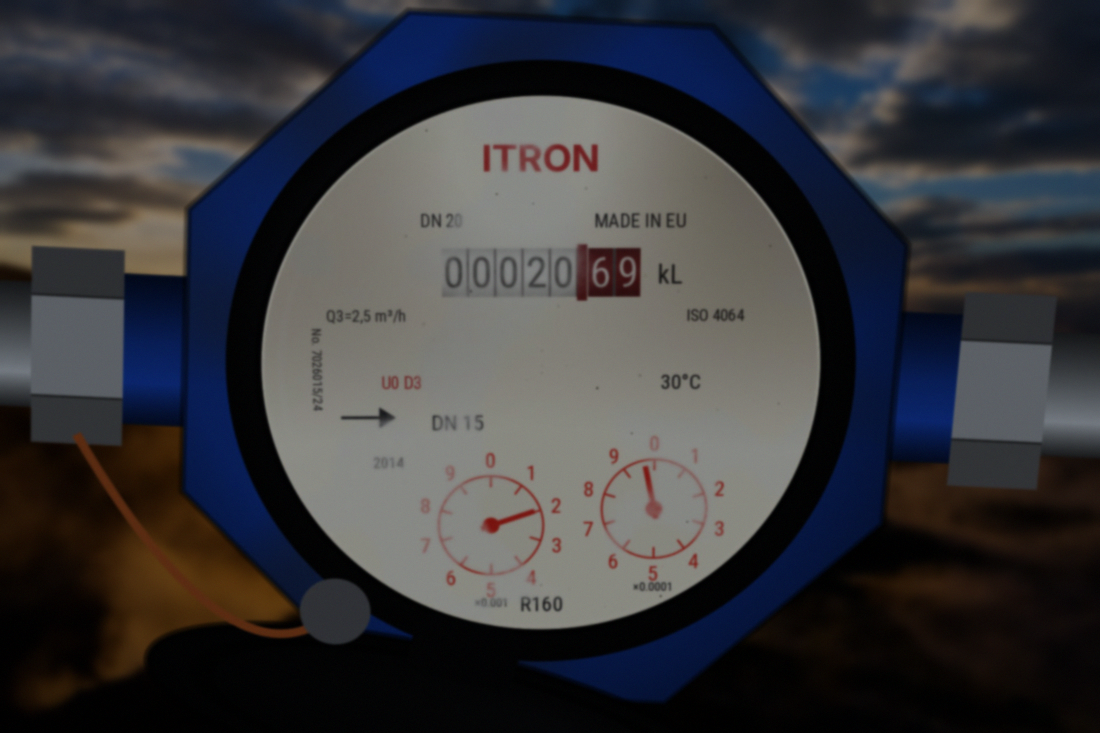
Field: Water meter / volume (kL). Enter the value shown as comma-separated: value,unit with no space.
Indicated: 20.6919,kL
